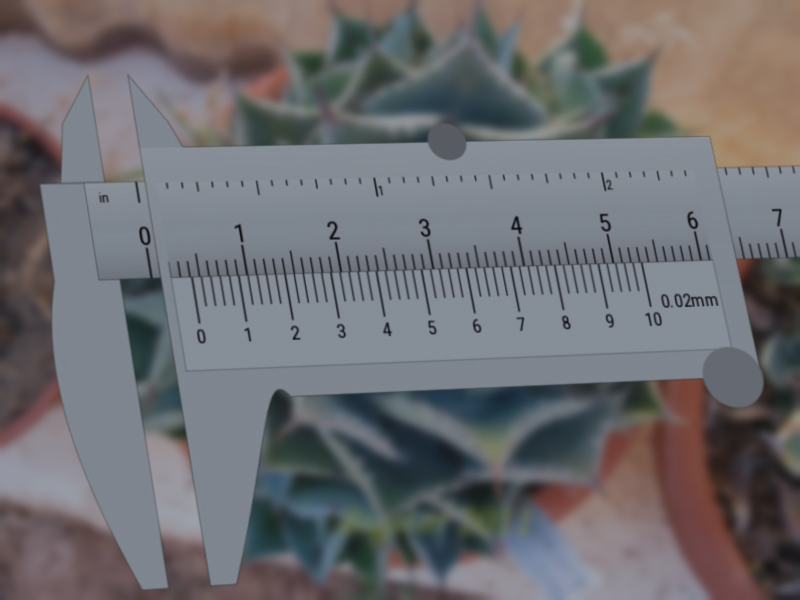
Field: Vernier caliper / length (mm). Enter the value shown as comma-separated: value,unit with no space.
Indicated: 4.2,mm
